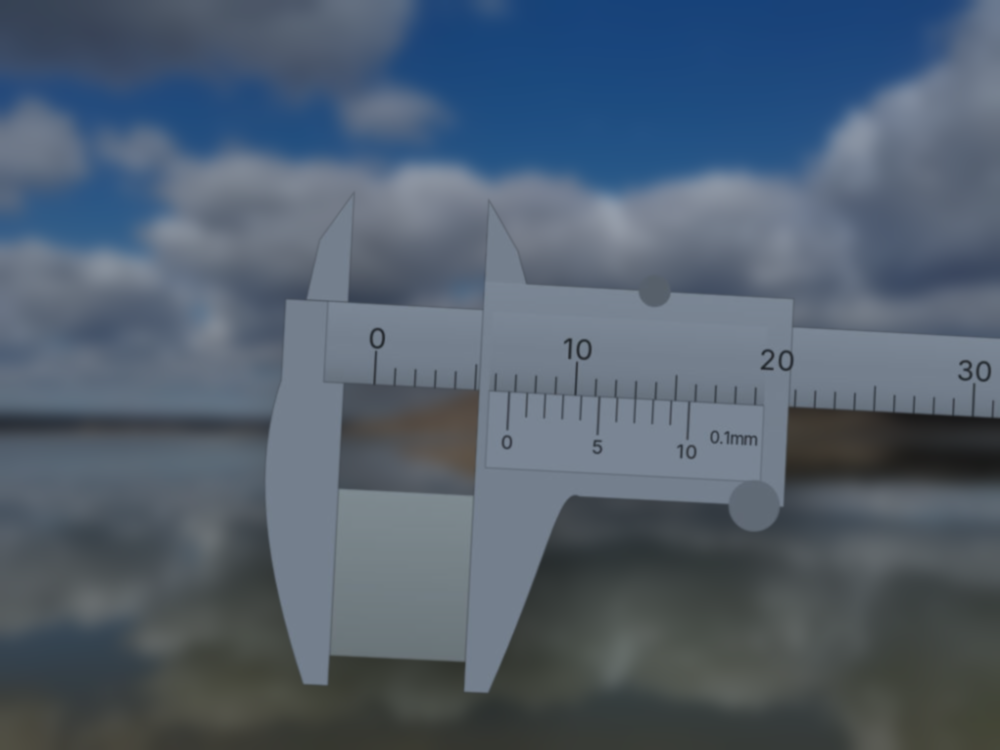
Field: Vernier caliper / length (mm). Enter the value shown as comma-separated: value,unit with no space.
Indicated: 6.7,mm
